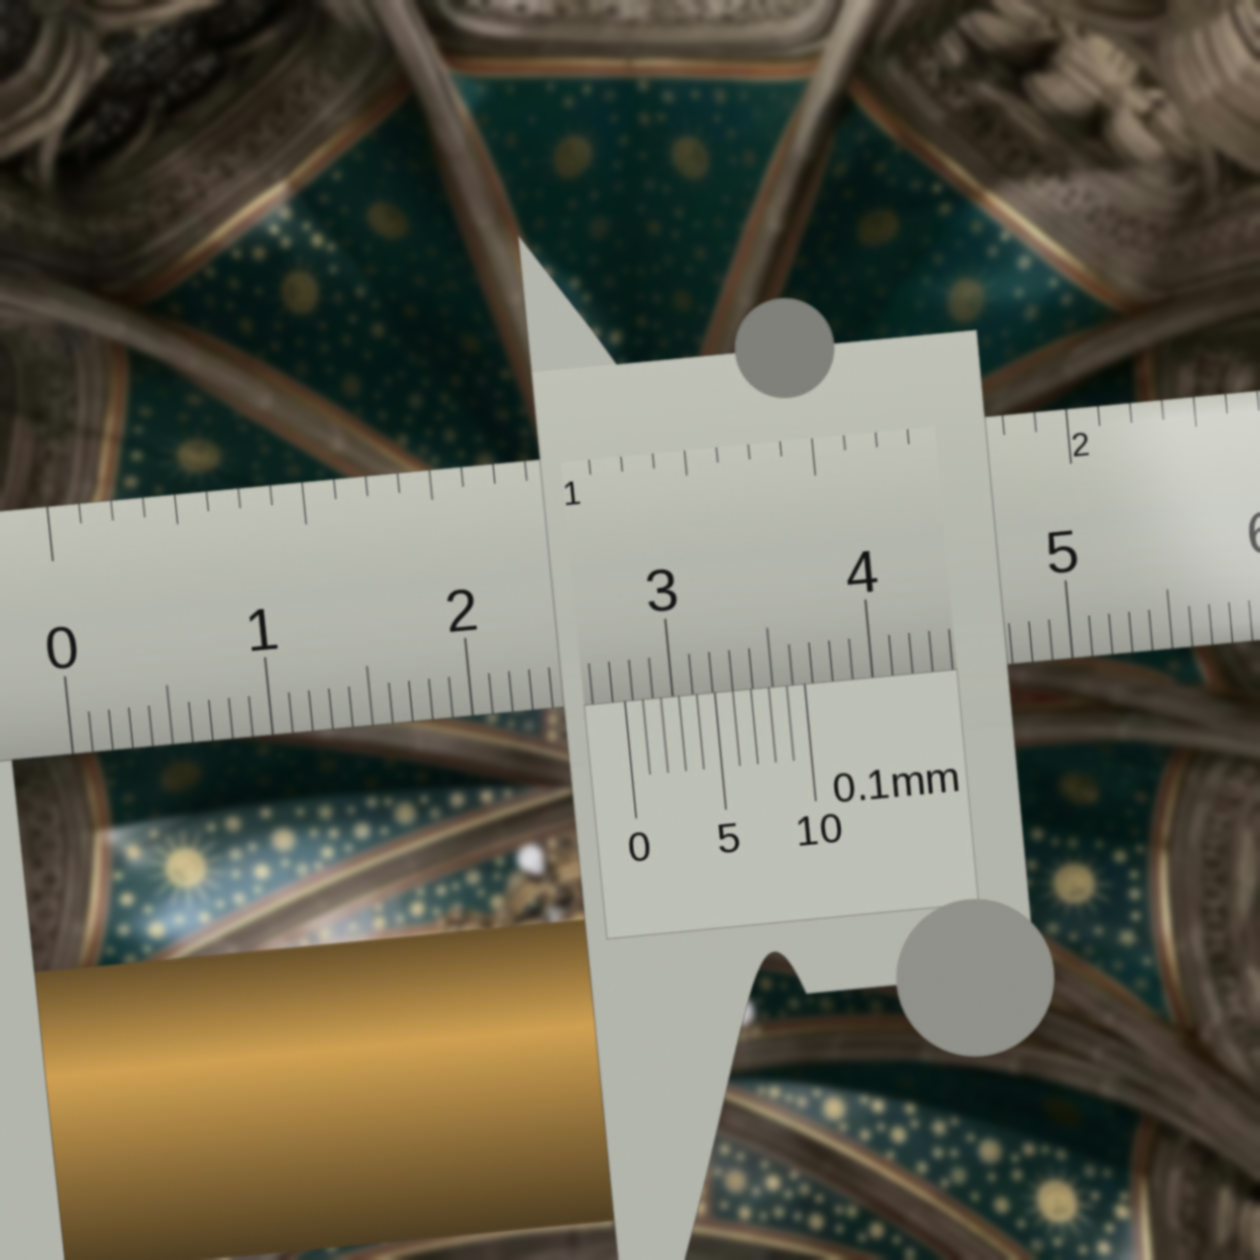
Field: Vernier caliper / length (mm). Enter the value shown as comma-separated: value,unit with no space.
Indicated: 27.6,mm
